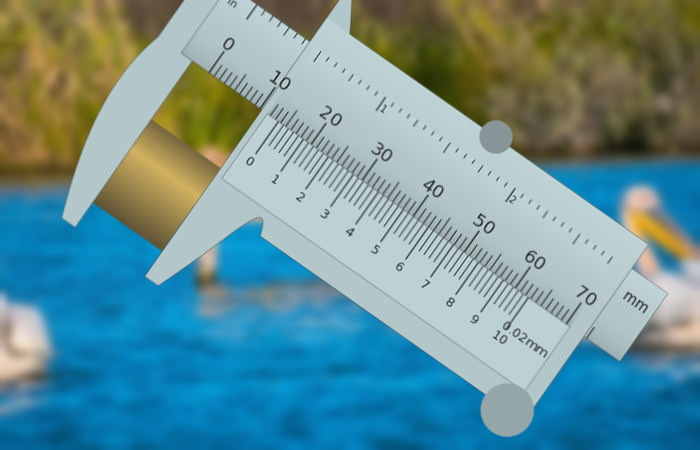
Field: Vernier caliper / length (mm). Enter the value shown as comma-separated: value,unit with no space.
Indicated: 13.6,mm
